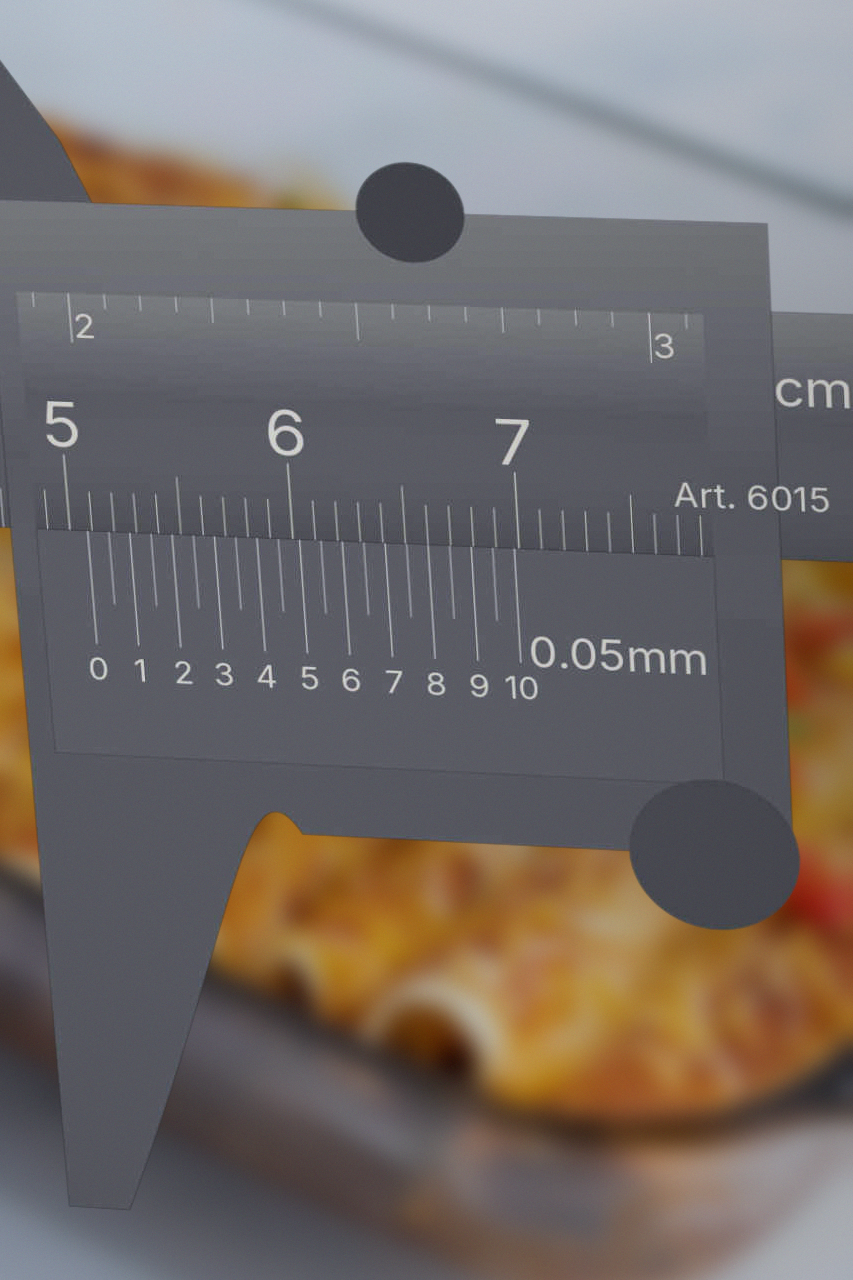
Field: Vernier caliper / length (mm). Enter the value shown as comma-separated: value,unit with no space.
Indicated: 50.8,mm
